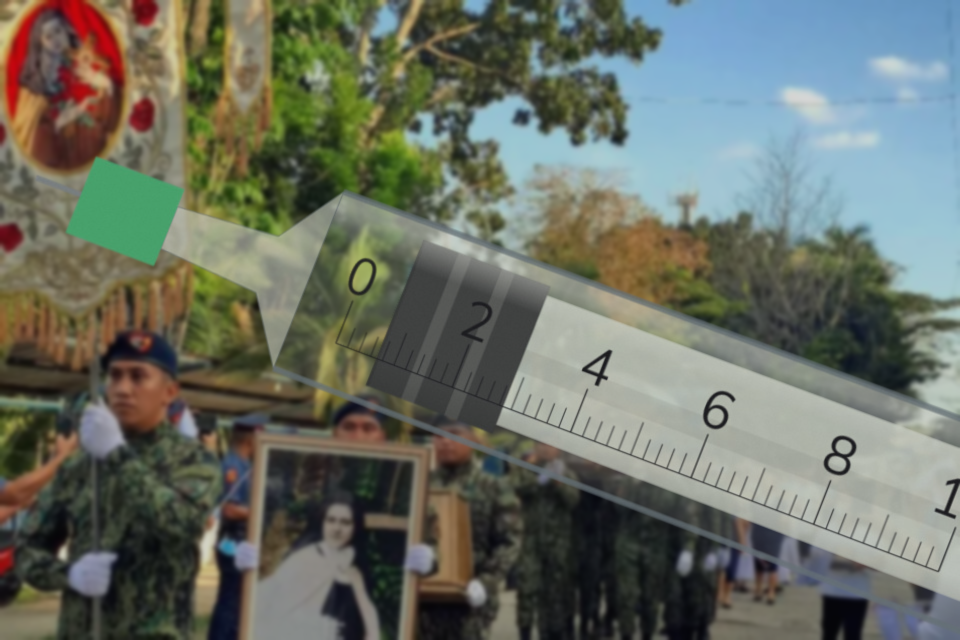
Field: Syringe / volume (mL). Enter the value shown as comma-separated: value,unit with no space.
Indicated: 0.7,mL
